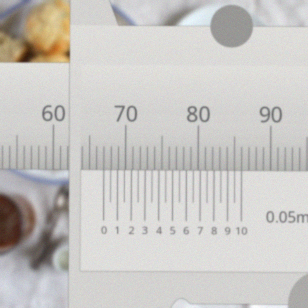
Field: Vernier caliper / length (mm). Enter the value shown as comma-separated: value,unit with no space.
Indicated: 67.0,mm
